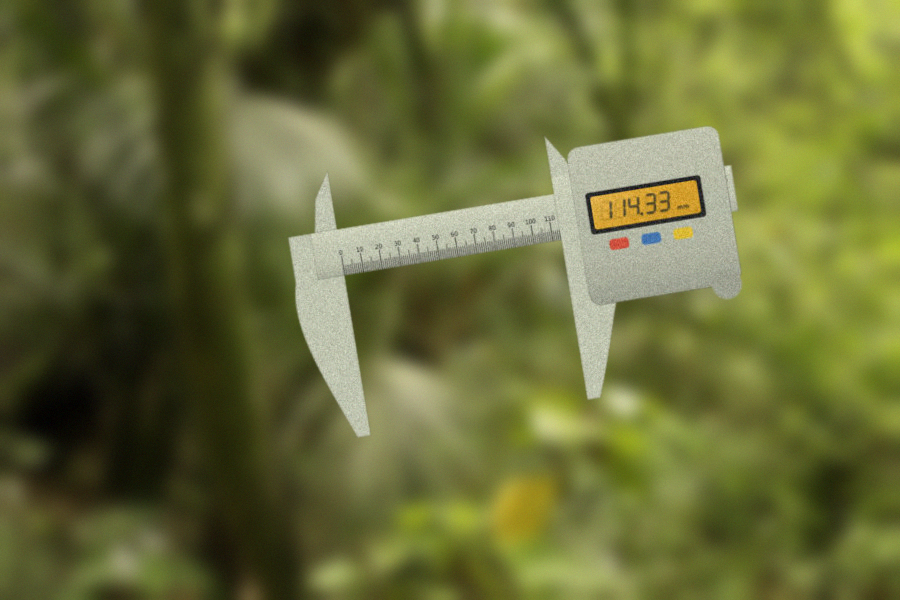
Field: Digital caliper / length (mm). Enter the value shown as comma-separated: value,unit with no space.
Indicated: 114.33,mm
